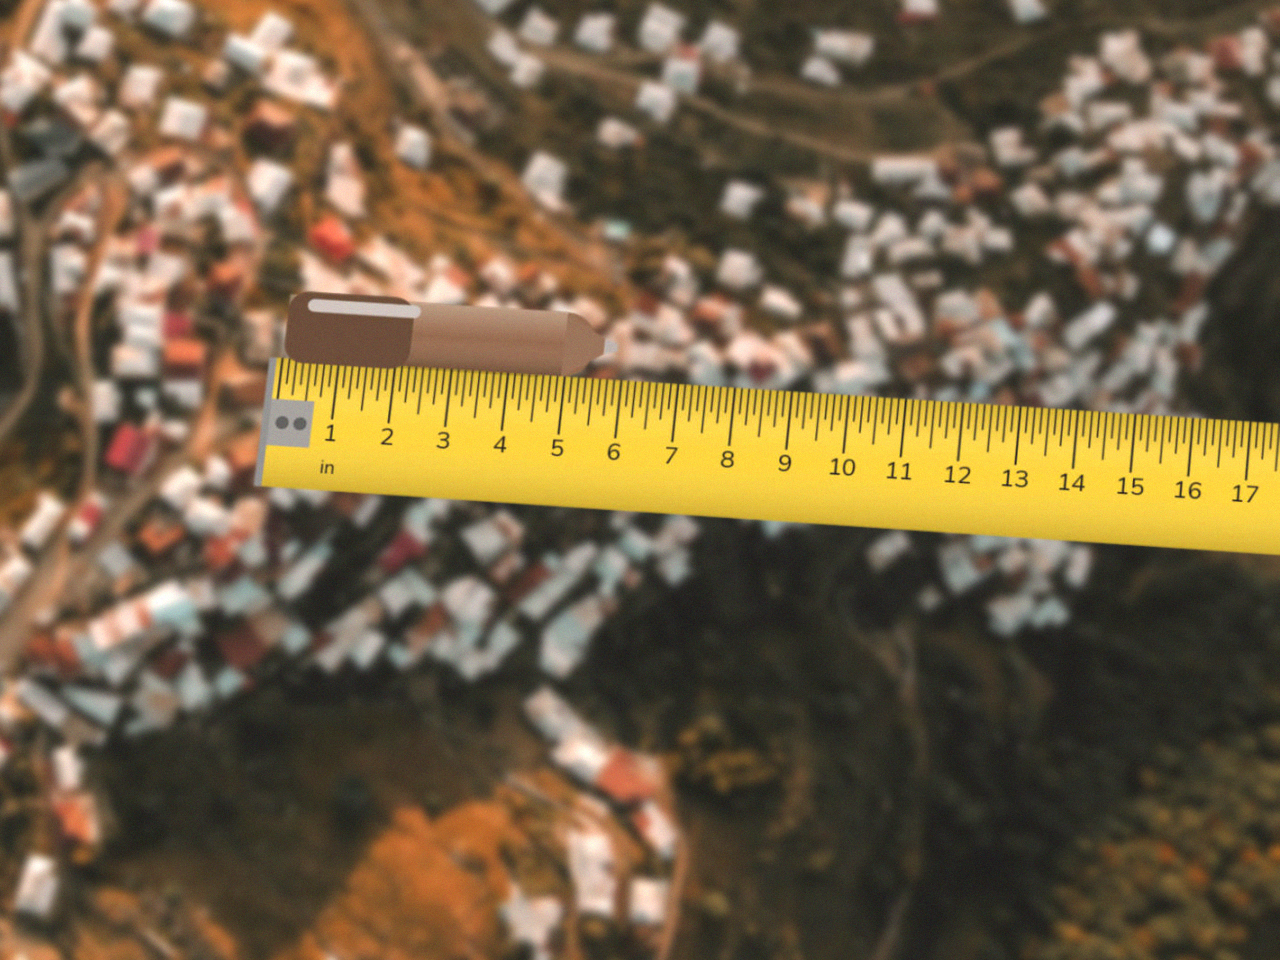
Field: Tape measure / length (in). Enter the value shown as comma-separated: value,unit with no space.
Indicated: 5.875,in
